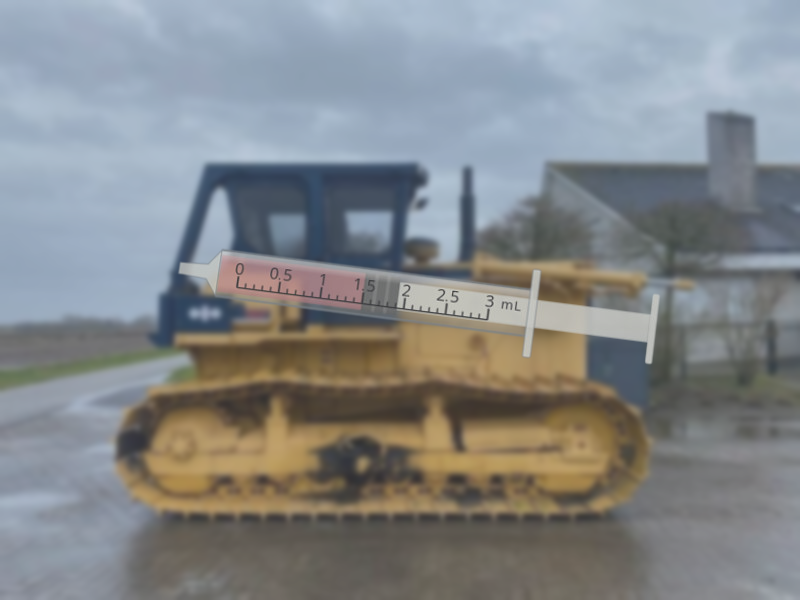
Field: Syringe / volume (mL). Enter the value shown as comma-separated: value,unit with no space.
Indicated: 1.5,mL
